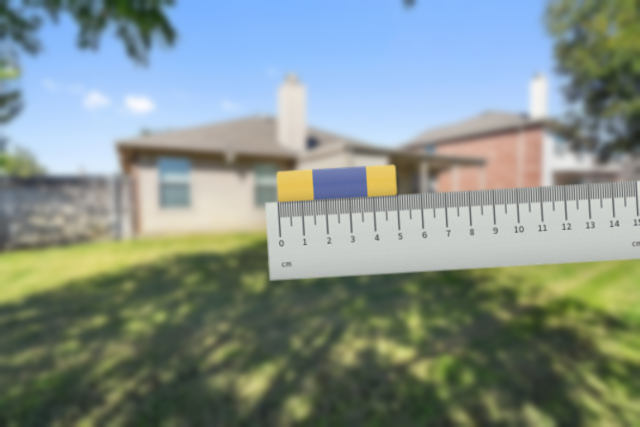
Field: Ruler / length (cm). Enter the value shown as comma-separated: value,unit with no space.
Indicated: 5,cm
